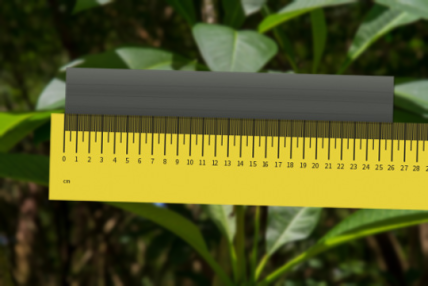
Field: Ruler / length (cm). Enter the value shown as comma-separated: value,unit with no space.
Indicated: 26,cm
